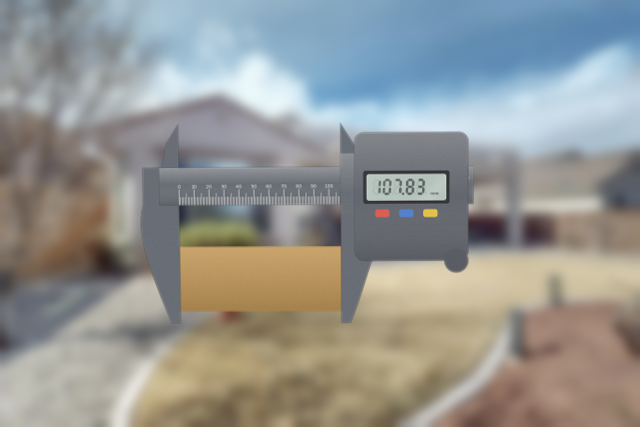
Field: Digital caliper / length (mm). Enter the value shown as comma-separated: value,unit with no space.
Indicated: 107.83,mm
